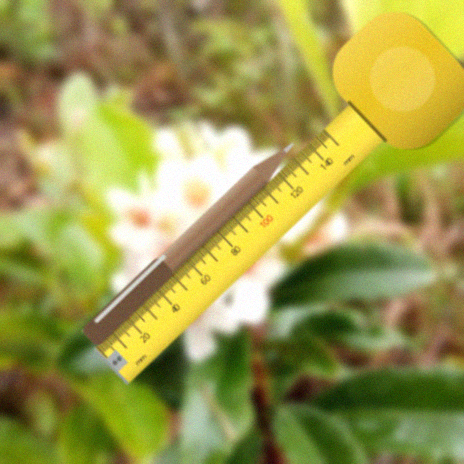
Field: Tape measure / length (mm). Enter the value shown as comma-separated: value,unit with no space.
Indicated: 135,mm
